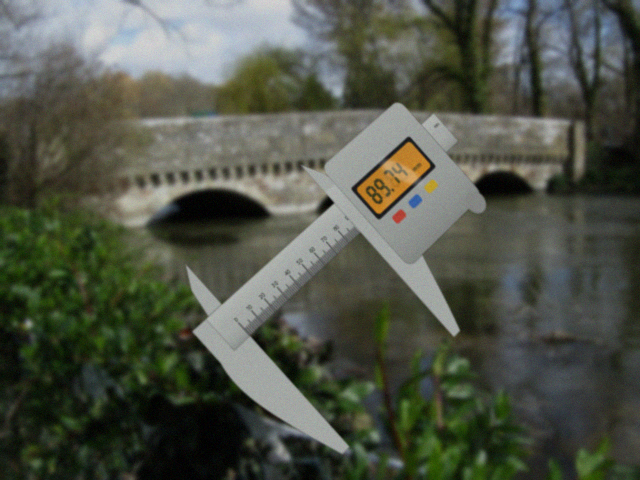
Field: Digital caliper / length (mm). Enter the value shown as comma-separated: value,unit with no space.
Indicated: 89.74,mm
